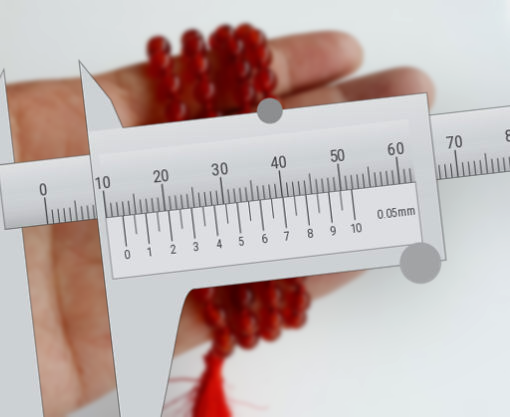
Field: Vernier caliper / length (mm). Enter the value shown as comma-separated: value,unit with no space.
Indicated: 12.8,mm
